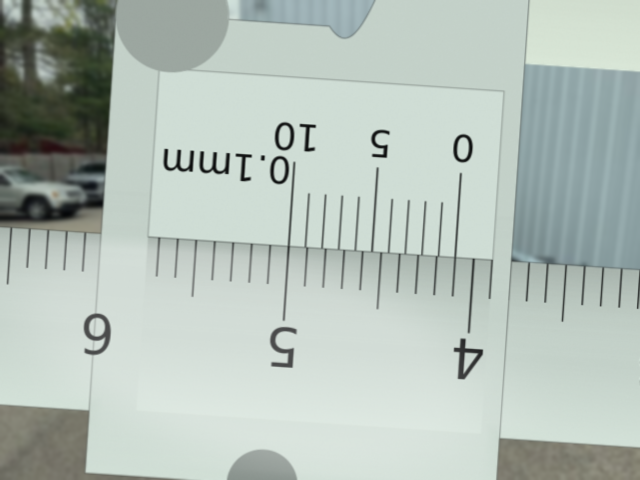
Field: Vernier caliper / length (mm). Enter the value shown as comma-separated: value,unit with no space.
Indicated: 41.0,mm
